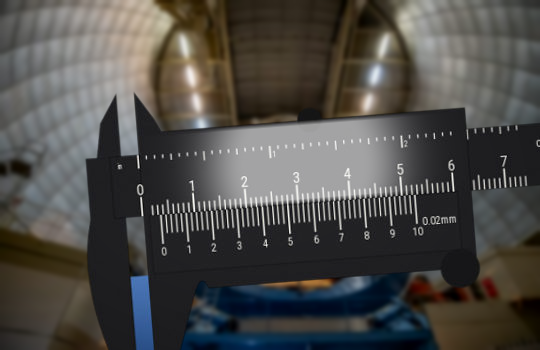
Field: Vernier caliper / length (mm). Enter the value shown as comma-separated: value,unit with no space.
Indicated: 3.5,mm
